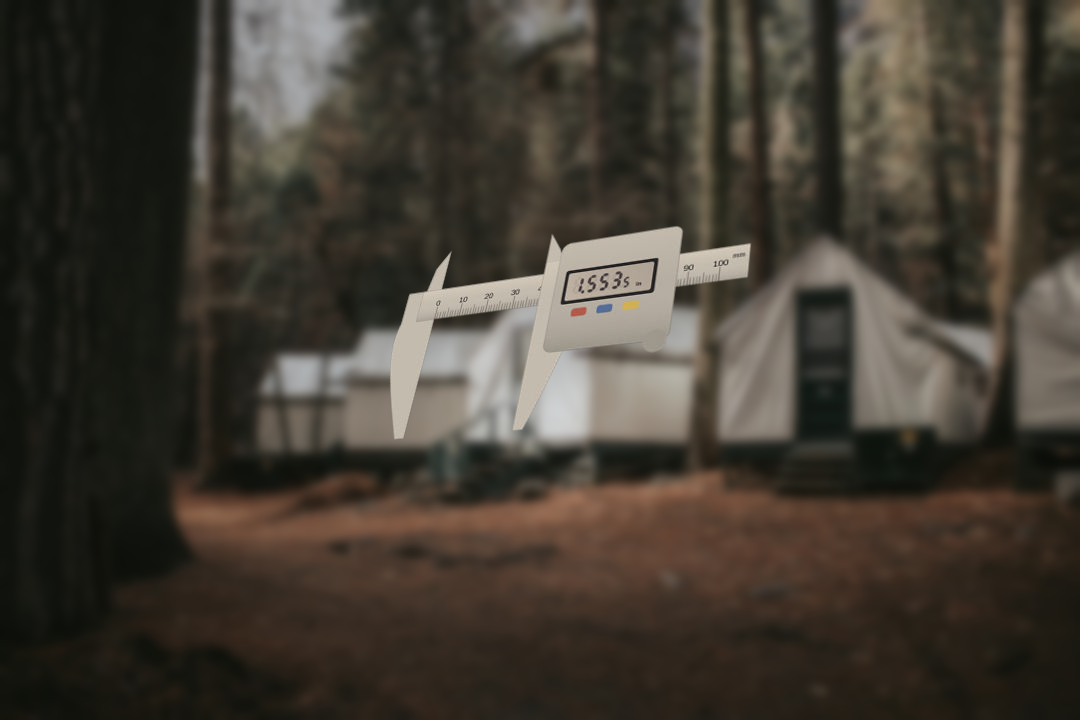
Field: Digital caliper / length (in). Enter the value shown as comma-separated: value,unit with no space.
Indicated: 1.5535,in
